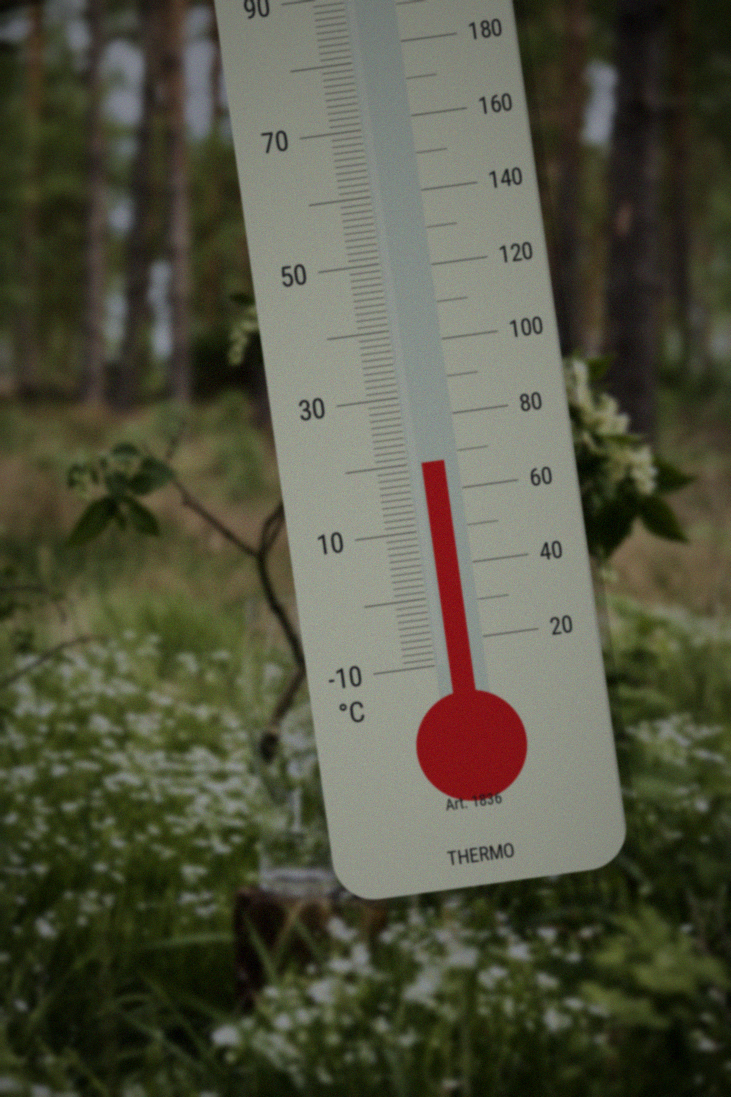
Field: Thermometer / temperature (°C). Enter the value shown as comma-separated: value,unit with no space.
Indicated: 20,°C
